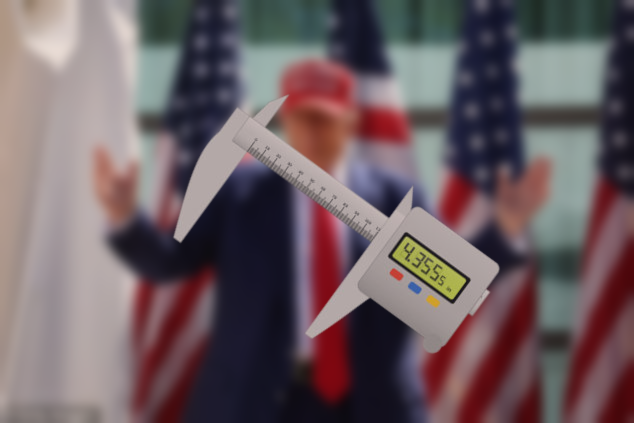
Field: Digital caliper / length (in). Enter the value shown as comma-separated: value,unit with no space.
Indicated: 4.3555,in
